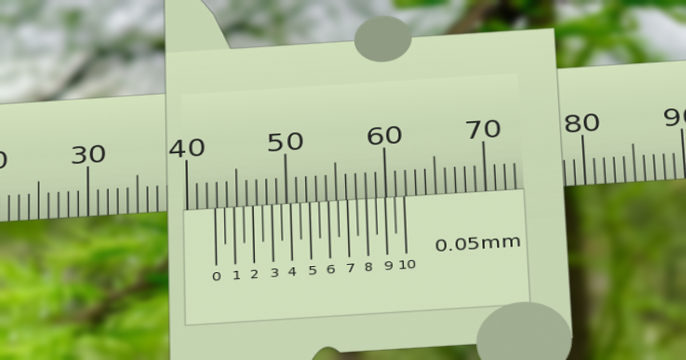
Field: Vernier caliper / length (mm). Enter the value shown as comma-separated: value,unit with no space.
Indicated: 42.8,mm
